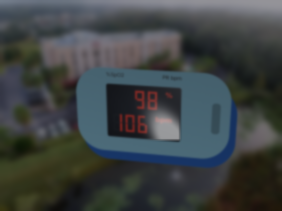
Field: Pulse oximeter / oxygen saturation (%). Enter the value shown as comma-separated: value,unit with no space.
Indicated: 98,%
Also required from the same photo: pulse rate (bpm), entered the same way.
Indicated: 106,bpm
